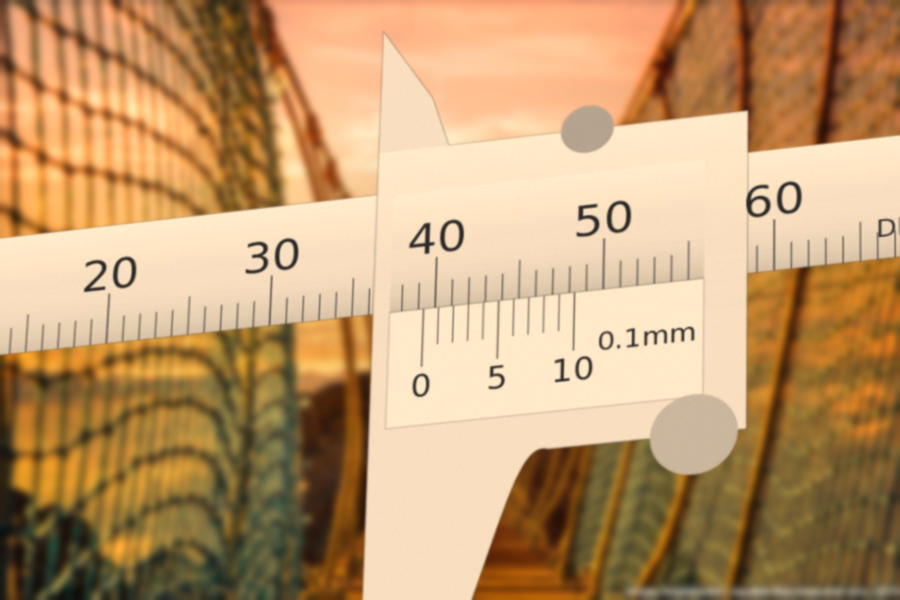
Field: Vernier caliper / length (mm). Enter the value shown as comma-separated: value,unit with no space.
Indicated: 39.3,mm
